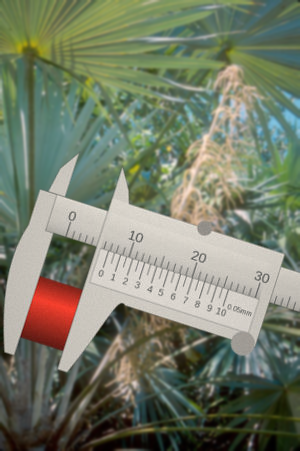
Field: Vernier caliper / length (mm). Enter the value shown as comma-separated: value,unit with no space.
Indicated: 6.8,mm
